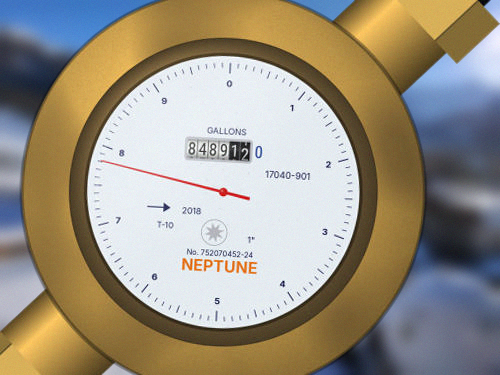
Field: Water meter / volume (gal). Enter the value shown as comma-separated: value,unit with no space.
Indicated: 8489117.8,gal
